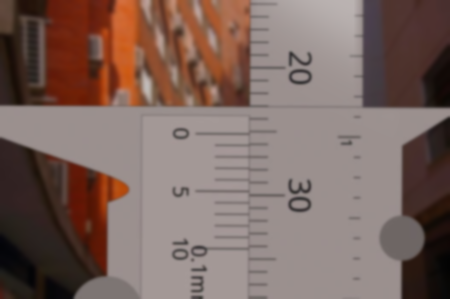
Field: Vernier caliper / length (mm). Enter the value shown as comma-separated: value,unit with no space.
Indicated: 25.2,mm
